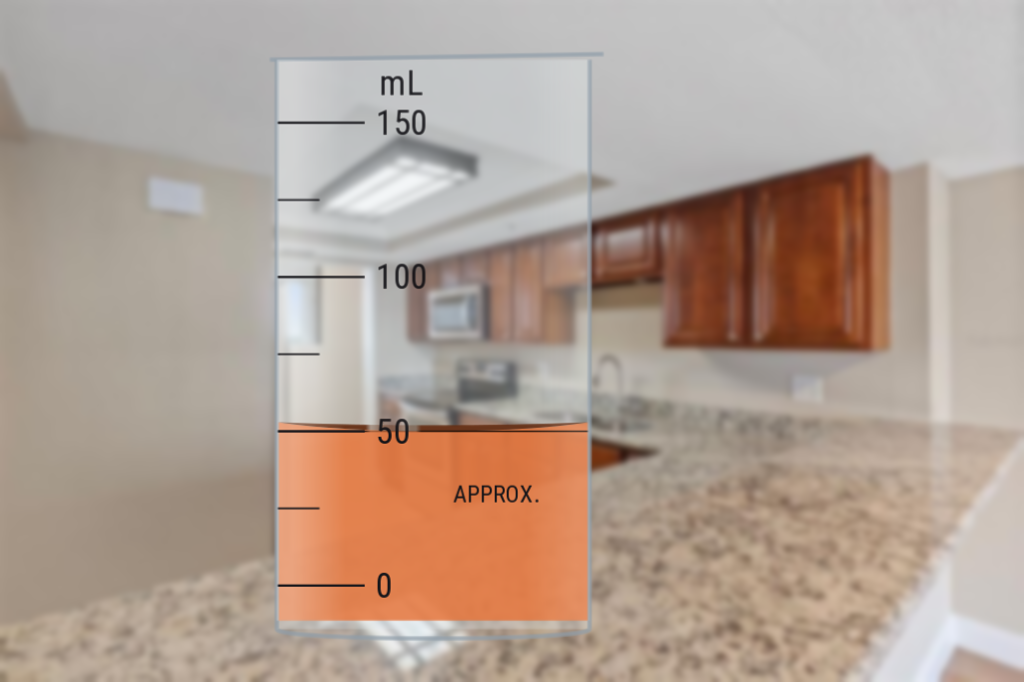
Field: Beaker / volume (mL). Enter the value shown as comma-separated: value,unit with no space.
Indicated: 50,mL
